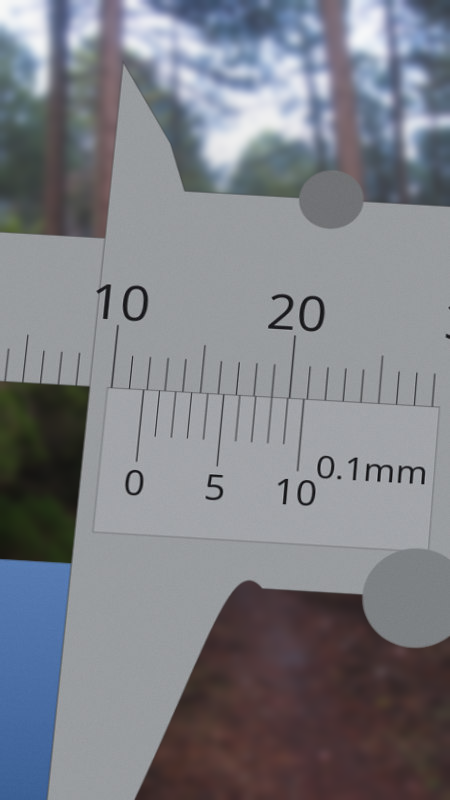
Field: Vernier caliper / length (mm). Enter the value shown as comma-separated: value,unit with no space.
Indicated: 11.8,mm
